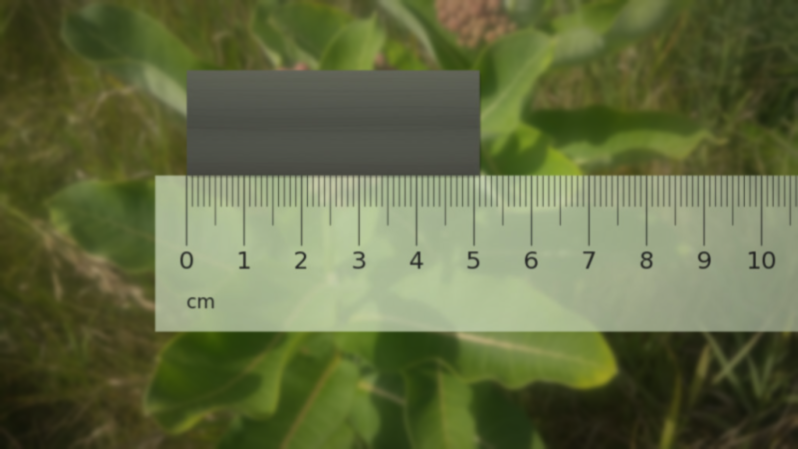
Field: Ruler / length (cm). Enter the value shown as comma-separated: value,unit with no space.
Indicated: 5.1,cm
